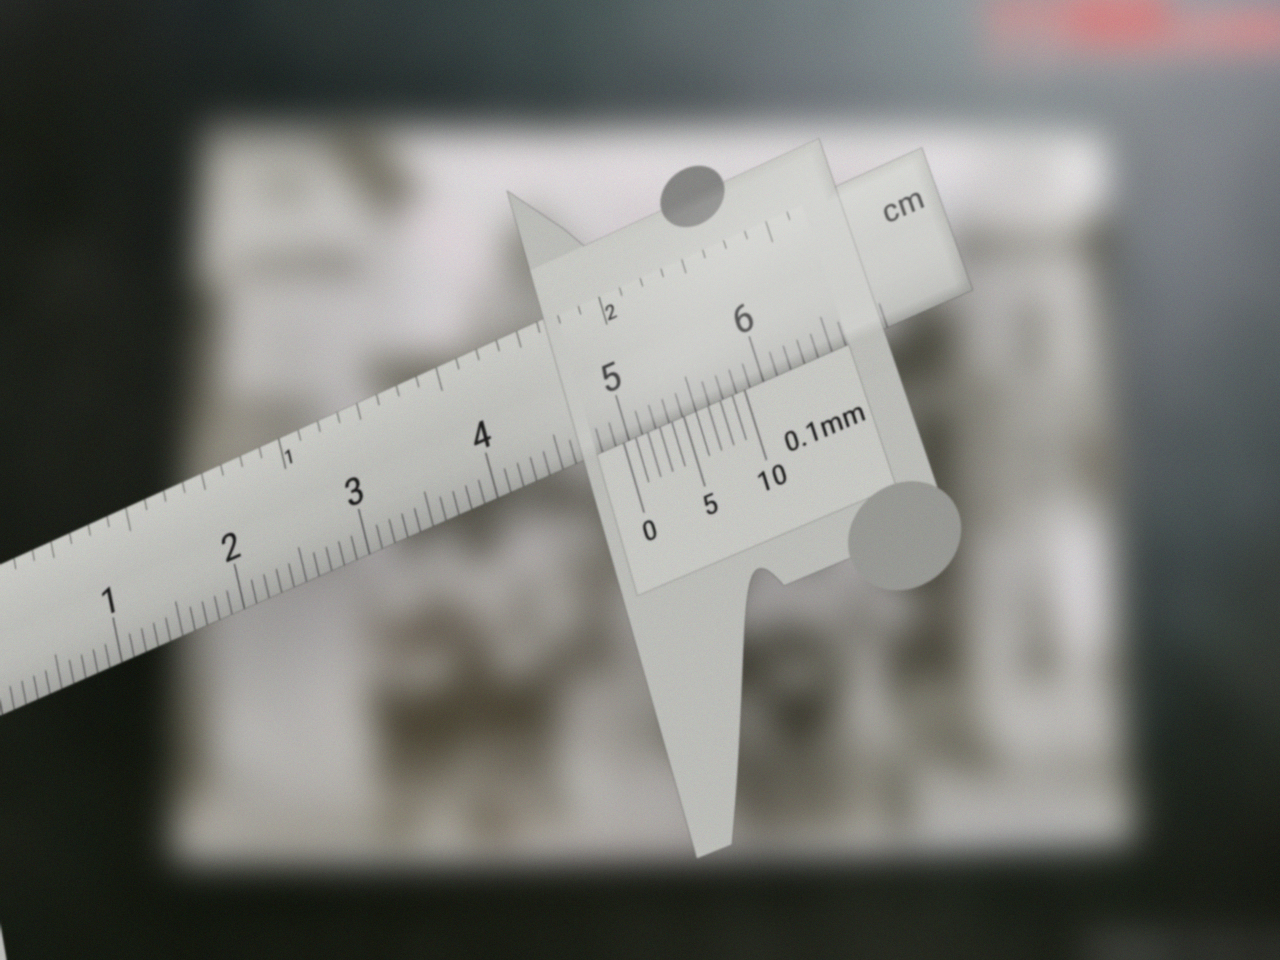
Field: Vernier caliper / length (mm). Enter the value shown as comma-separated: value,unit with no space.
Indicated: 49.6,mm
